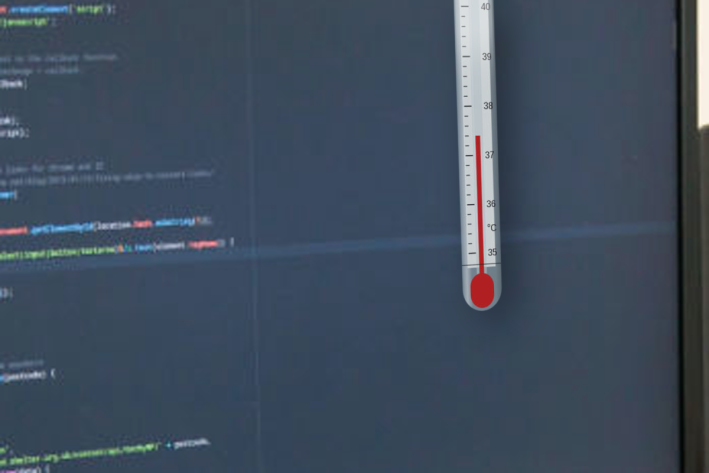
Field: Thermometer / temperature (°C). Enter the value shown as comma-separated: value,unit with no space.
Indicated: 37.4,°C
